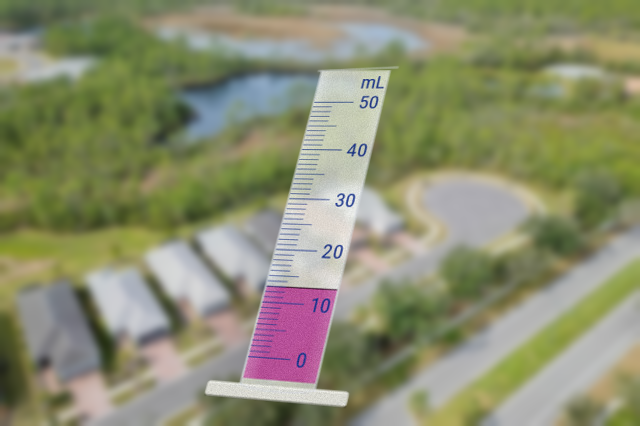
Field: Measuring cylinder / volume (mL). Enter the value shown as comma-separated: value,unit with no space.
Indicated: 13,mL
